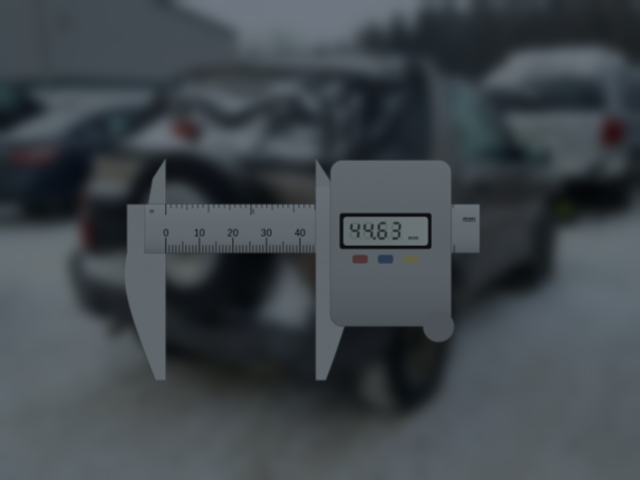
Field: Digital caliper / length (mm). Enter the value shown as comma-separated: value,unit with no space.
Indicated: 44.63,mm
